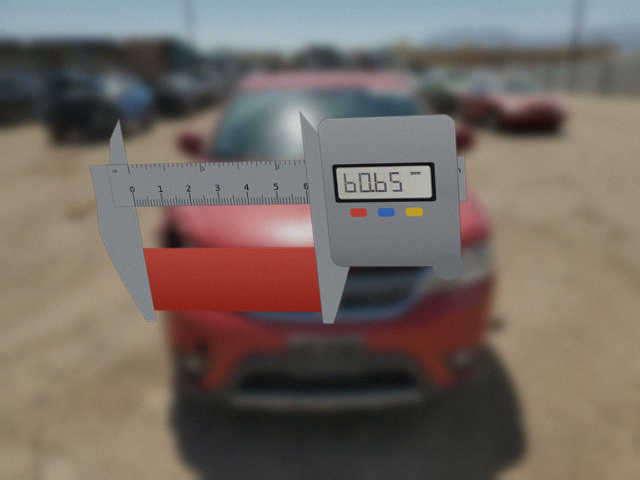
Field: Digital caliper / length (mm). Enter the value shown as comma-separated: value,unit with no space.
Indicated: 60.65,mm
